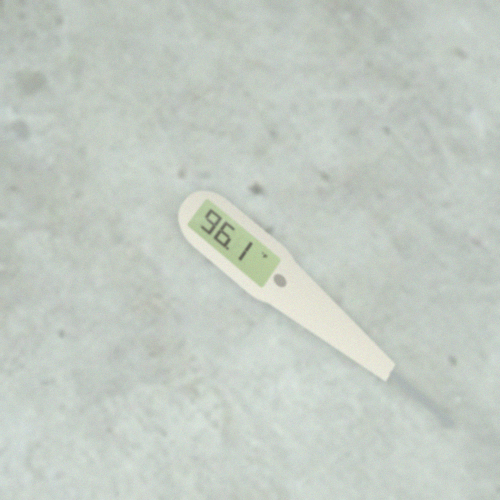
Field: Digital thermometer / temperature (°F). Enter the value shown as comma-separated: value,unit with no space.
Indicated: 96.1,°F
